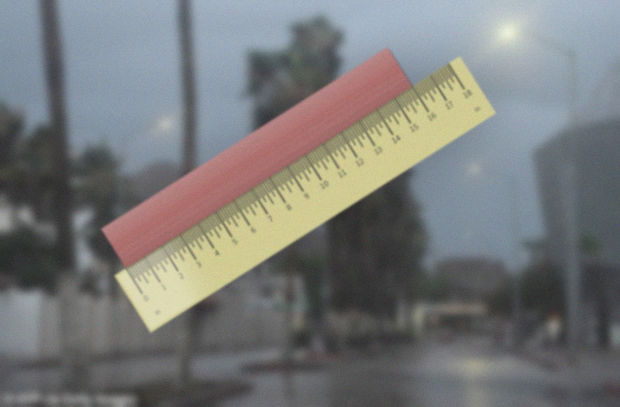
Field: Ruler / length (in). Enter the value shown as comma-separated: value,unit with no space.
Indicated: 16,in
